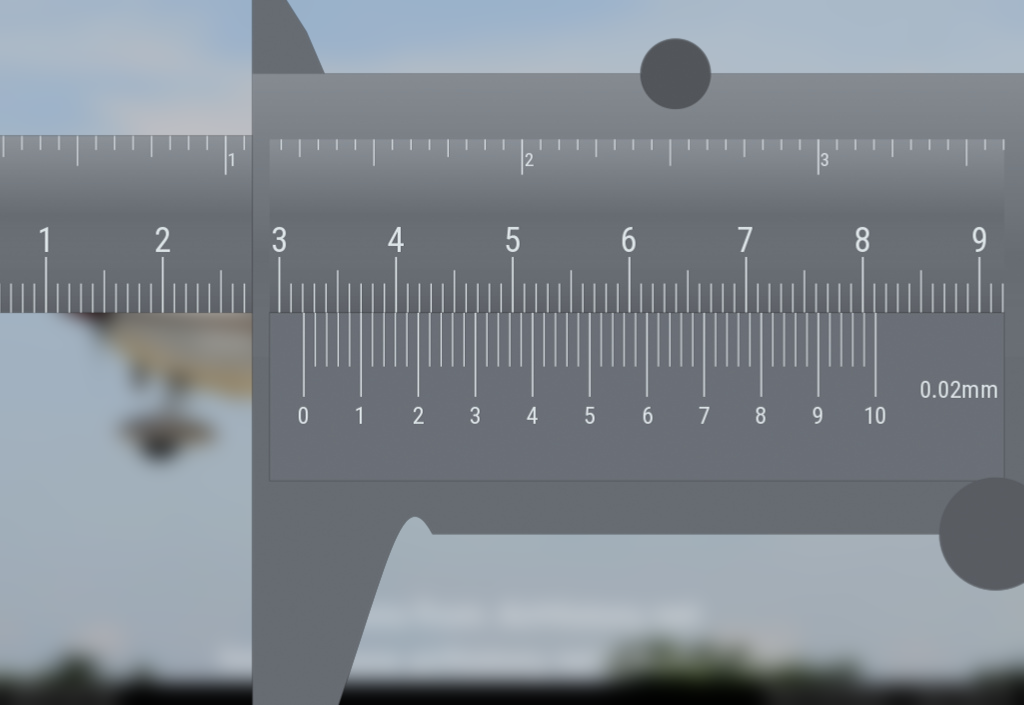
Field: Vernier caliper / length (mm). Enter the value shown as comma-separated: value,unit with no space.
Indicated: 32.1,mm
